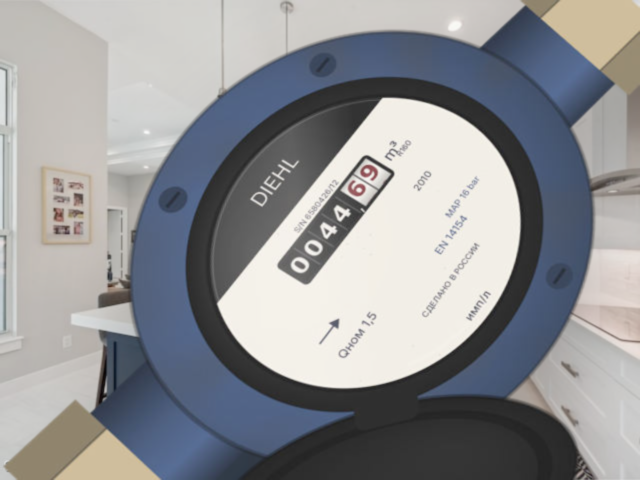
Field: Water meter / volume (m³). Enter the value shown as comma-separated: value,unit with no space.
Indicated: 44.69,m³
